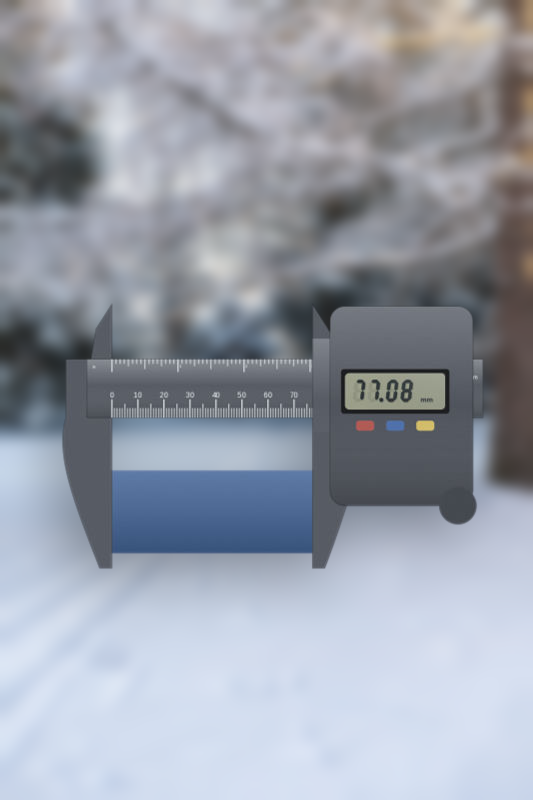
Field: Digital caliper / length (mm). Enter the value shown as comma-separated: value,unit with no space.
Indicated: 77.08,mm
